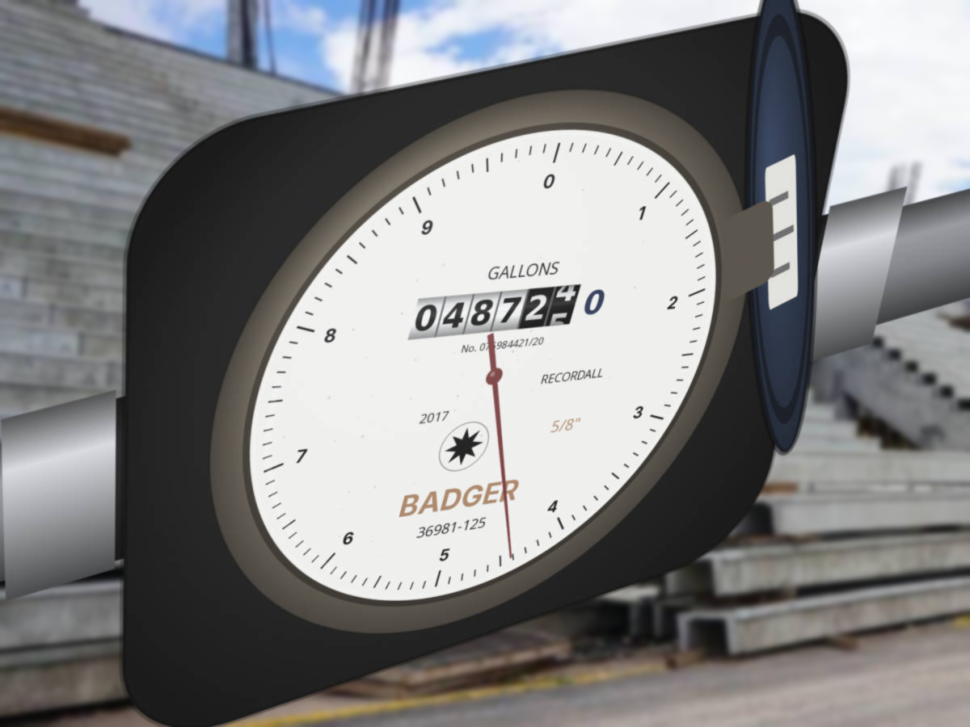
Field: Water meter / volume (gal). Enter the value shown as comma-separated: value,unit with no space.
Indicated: 487244.4,gal
